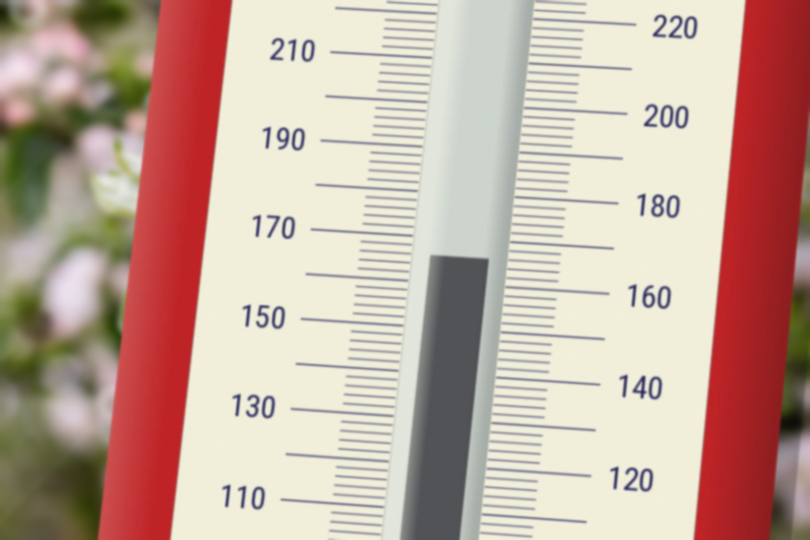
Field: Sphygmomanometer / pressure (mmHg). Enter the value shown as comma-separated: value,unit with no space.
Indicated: 166,mmHg
